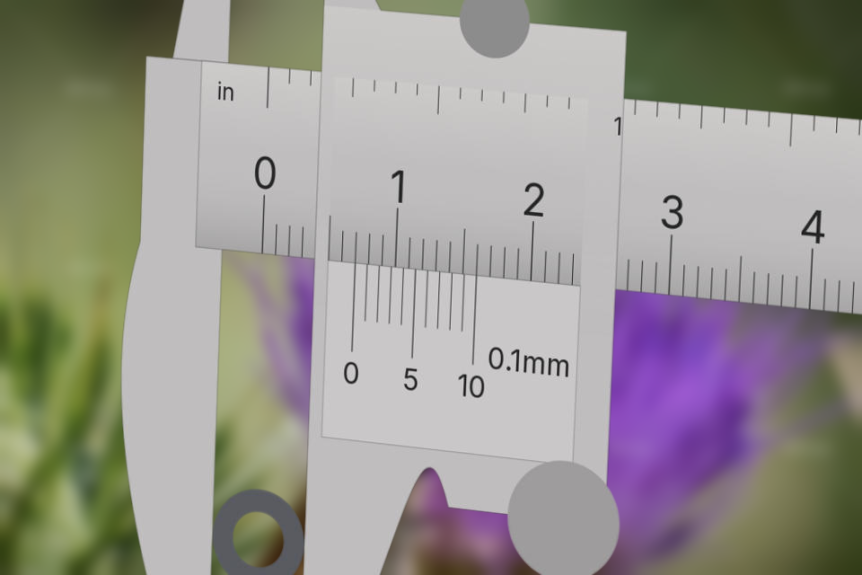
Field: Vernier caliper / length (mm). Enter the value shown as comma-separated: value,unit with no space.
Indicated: 7.0,mm
